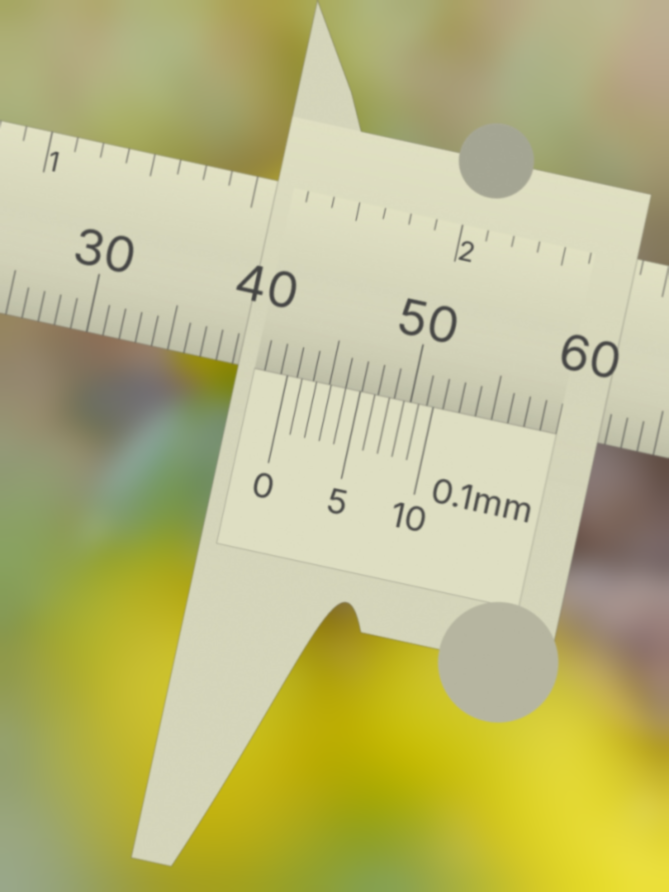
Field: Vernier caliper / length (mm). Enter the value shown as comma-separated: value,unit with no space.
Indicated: 42.4,mm
